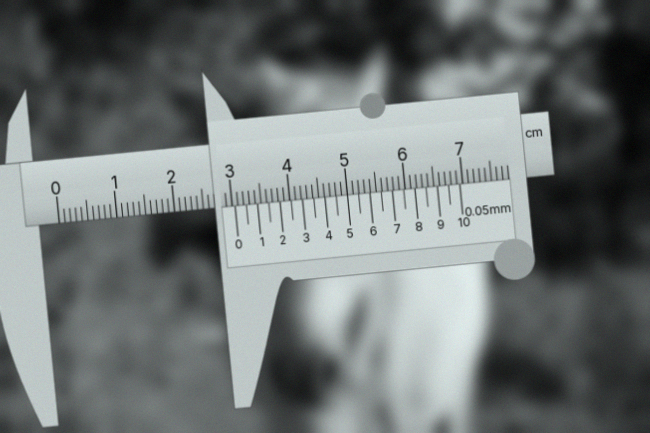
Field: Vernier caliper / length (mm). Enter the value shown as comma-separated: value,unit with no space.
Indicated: 30.5,mm
